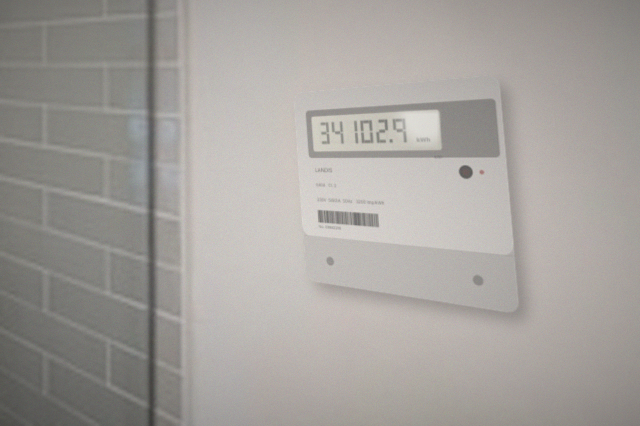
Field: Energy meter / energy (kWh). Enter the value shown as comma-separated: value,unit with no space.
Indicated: 34102.9,kWh
